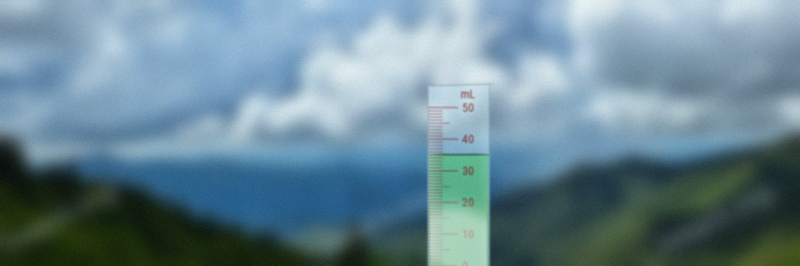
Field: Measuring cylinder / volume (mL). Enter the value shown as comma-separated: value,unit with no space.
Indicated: 35,mL
